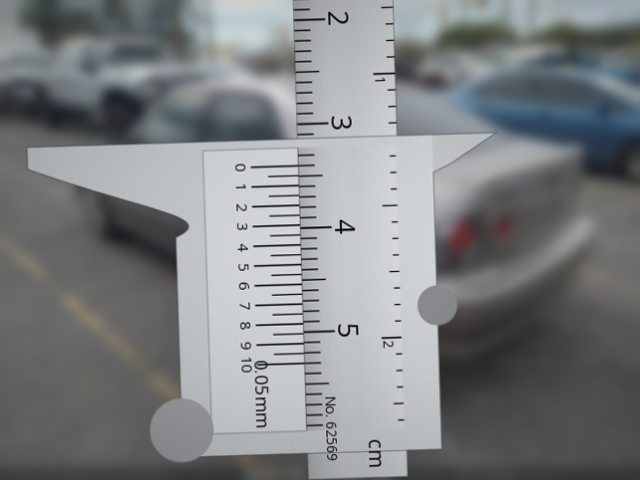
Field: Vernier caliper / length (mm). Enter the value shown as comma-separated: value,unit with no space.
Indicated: 34.0,mm
